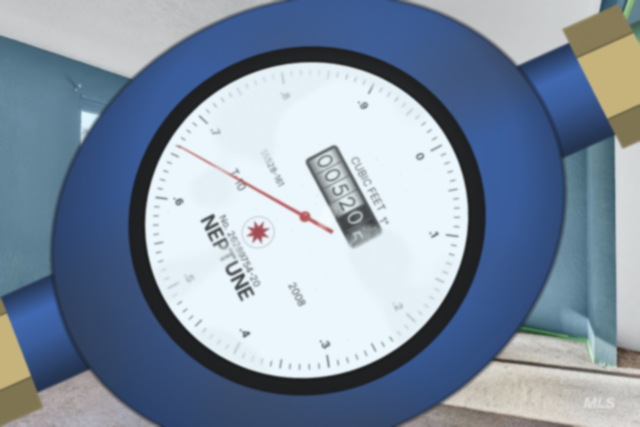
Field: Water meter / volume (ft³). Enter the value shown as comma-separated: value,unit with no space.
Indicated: 5204.66,ft³
